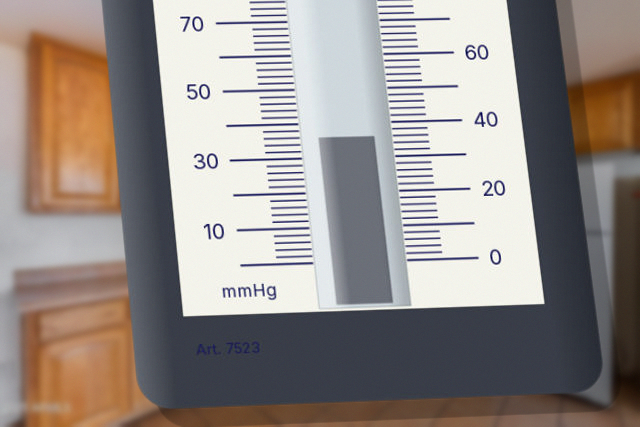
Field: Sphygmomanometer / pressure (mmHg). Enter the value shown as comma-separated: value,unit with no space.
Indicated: 36,mmHg
